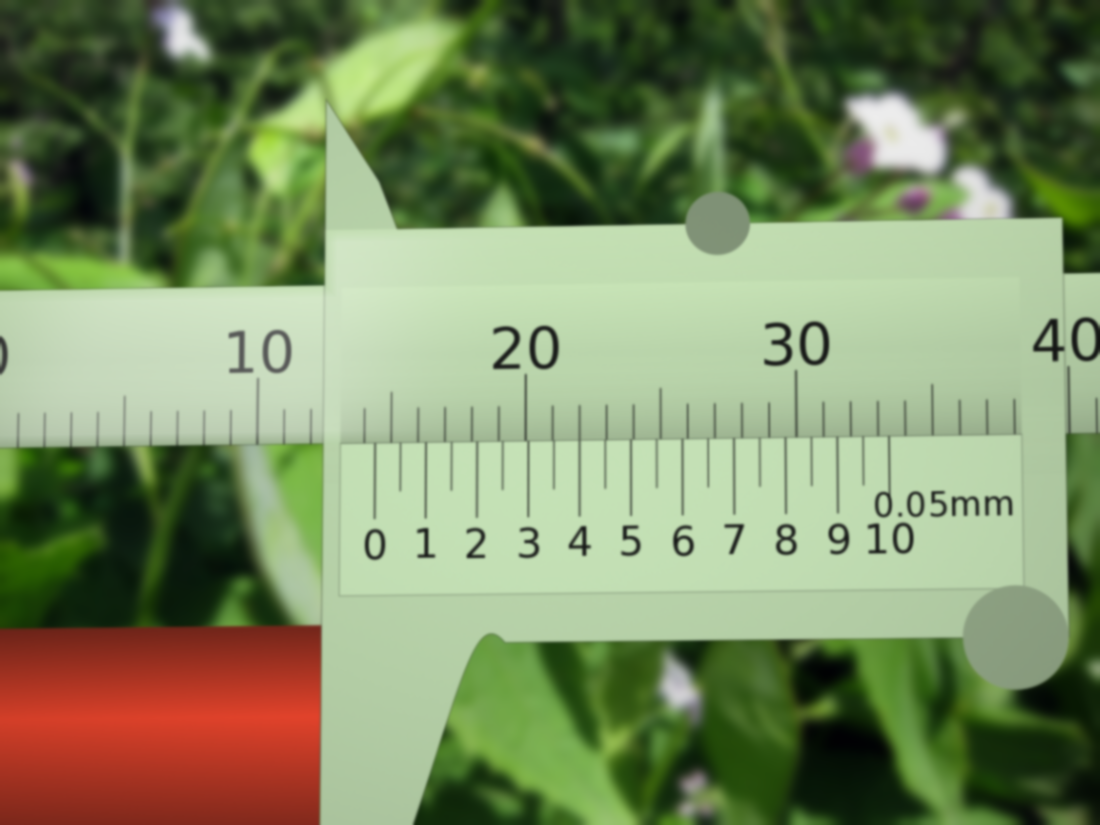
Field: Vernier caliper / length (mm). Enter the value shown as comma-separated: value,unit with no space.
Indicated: 14.4,mm
